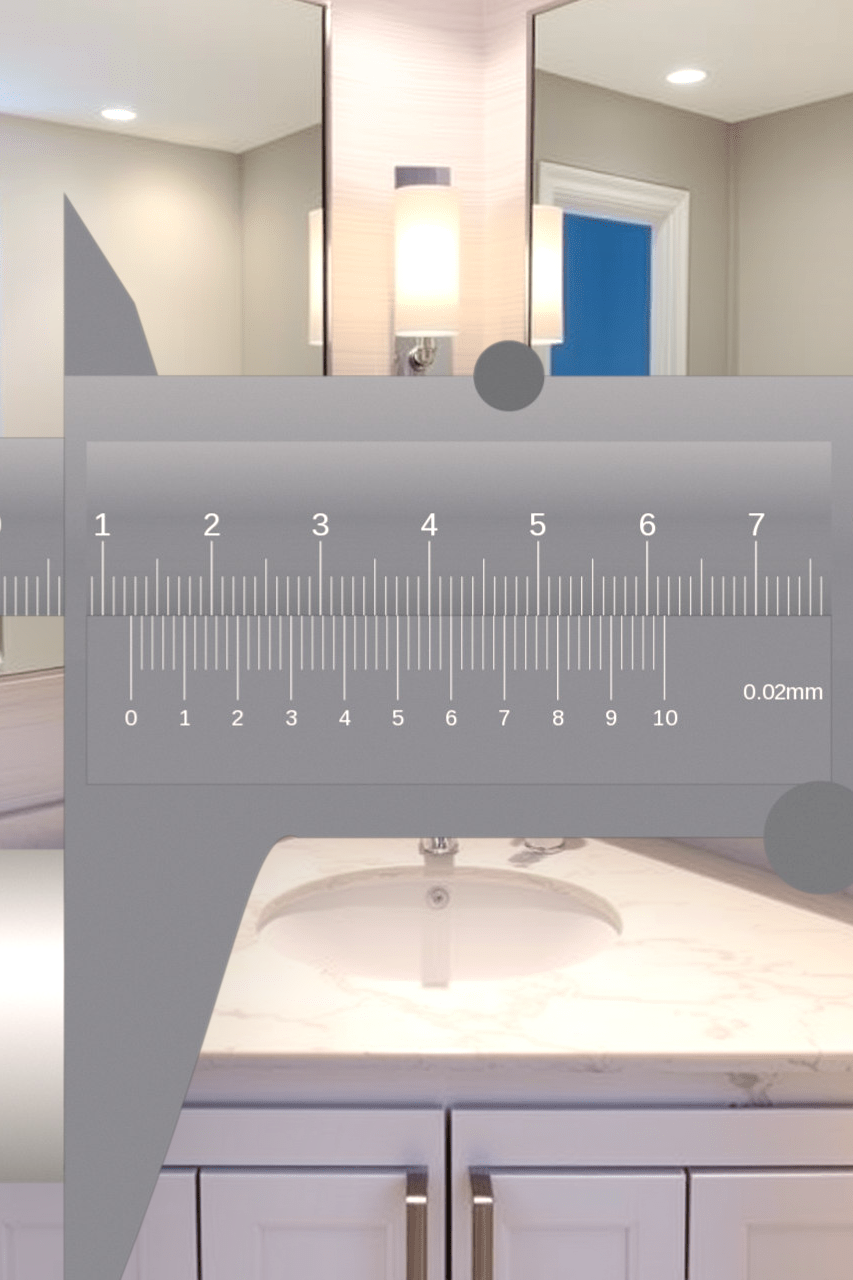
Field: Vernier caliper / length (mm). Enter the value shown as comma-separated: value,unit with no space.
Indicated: 12.6,mm
